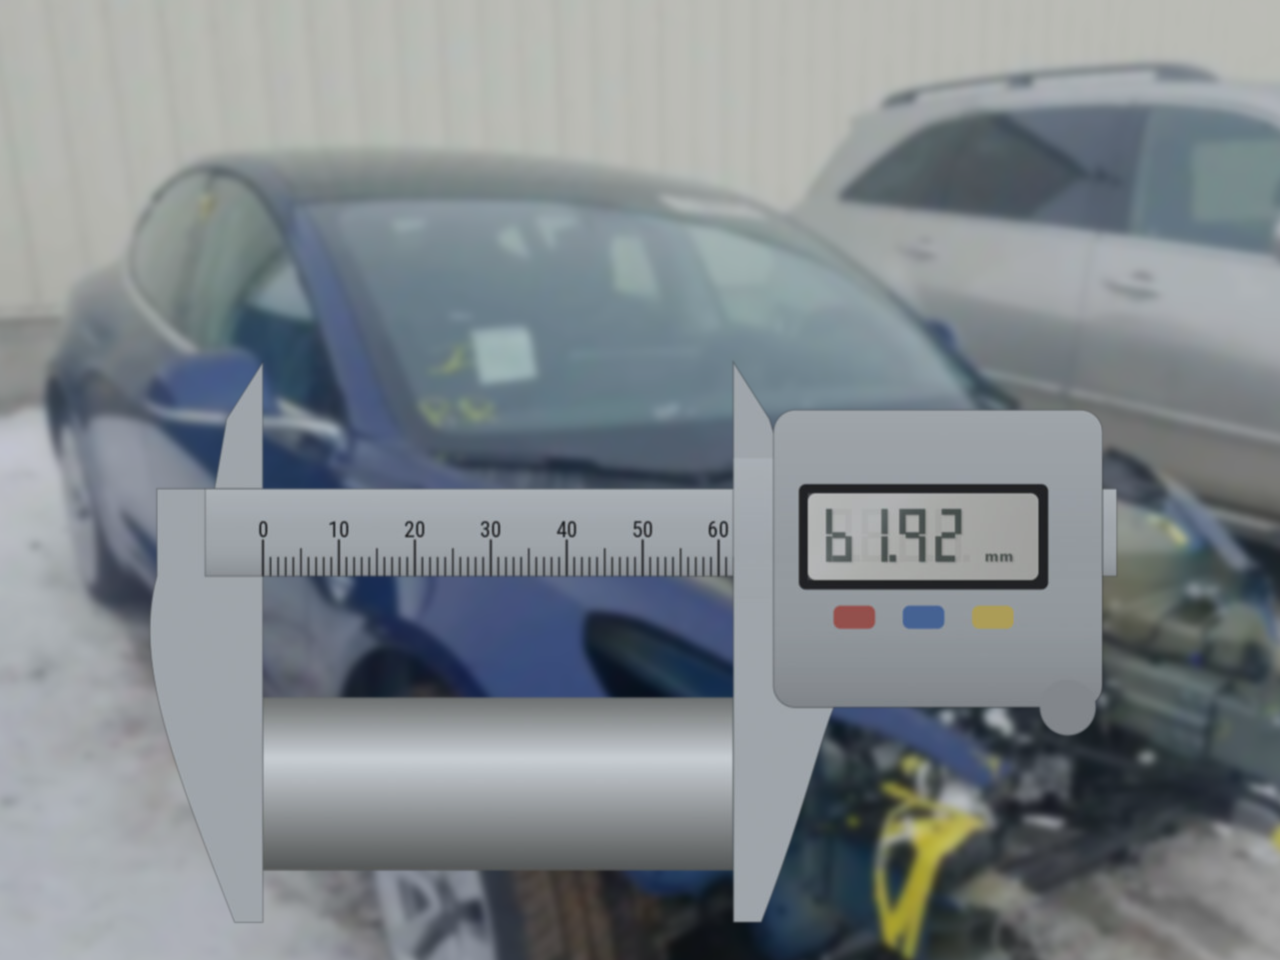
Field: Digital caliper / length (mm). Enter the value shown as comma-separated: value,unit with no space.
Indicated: 61.92,mm
